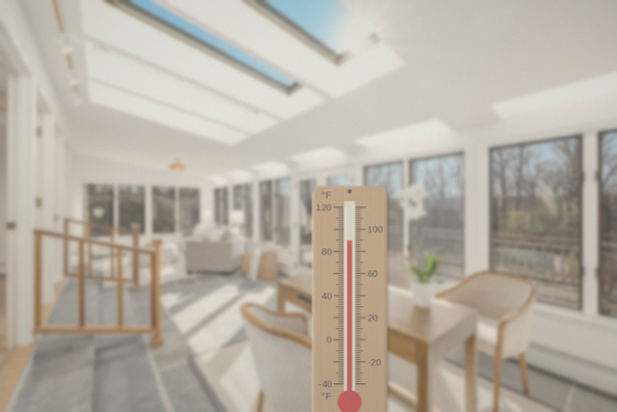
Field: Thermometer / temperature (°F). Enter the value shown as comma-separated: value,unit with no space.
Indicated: 90,°F
